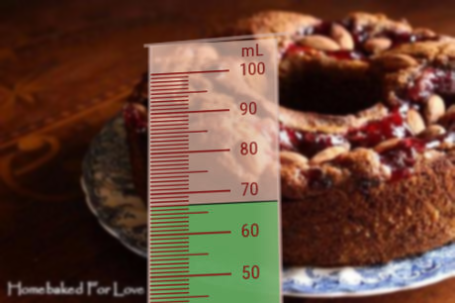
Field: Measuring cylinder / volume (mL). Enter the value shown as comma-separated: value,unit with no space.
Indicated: 67,mL
